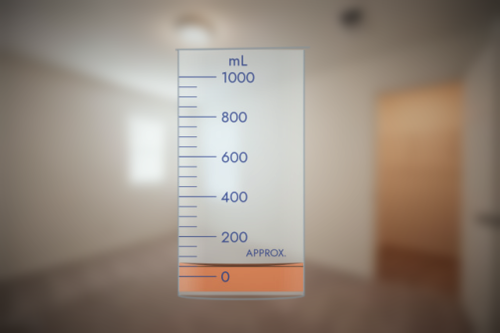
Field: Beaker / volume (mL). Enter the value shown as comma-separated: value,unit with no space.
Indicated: 50,mL
